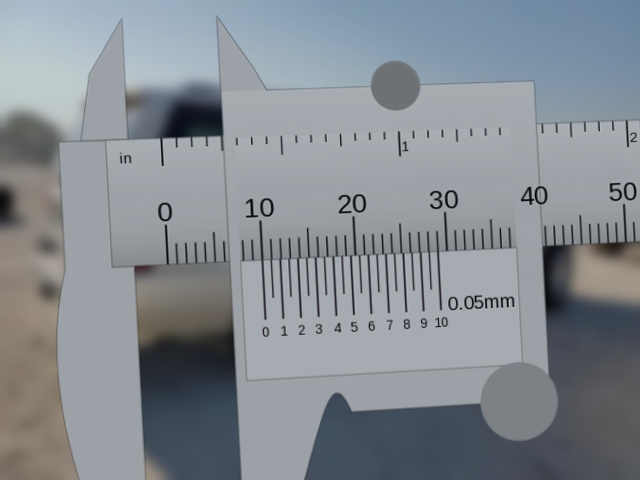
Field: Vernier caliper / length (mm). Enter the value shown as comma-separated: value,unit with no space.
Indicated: 10.0,mm
